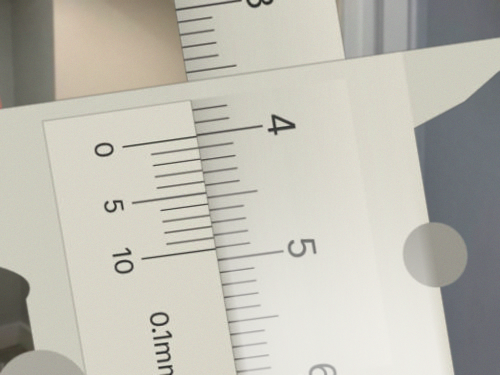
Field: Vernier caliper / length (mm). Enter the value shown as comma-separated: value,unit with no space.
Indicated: 40.1,mm
